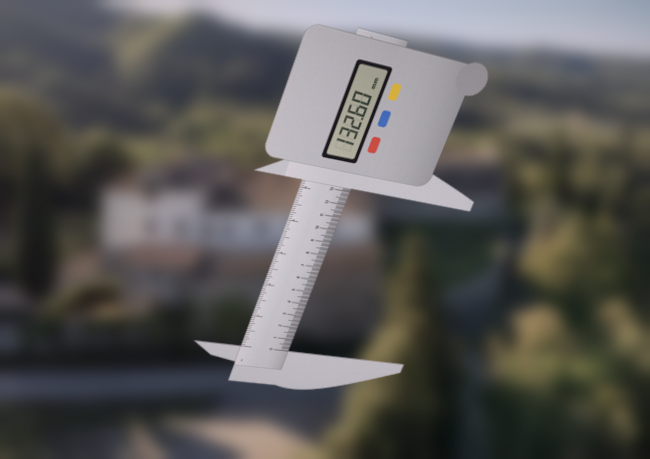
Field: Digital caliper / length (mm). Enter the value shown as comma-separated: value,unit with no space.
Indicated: 132.60,mm
